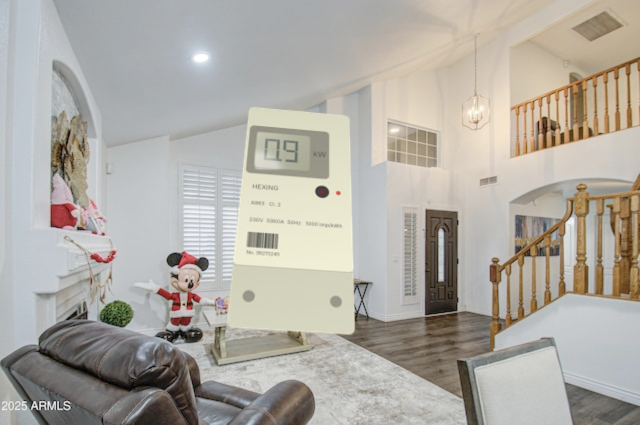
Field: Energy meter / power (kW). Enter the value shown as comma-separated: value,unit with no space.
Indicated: 0.9,kW
